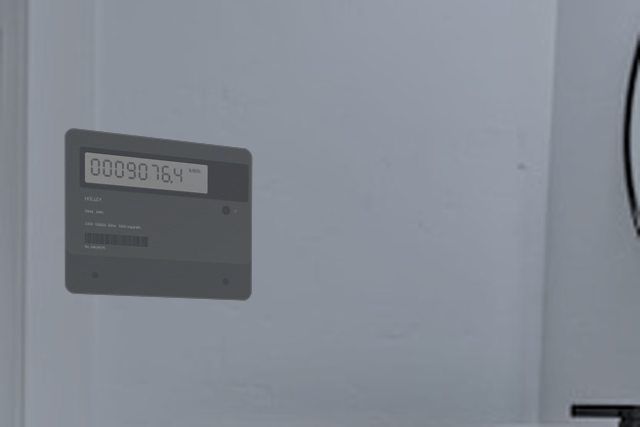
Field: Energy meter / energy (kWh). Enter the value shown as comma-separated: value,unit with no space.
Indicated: 9076.4,kWh
